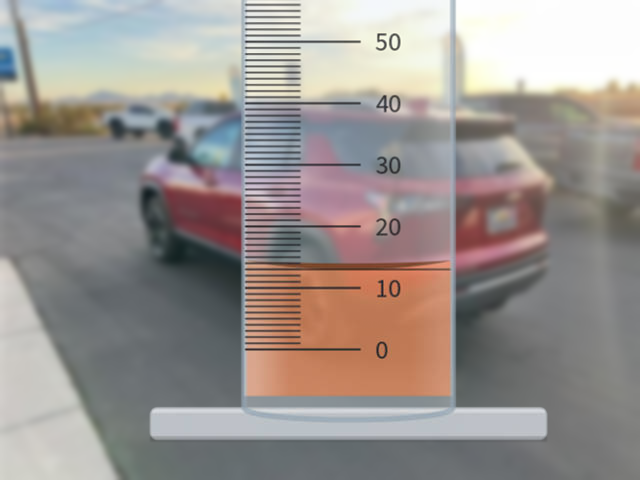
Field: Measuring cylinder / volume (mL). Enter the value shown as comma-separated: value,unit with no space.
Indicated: 13,mL
